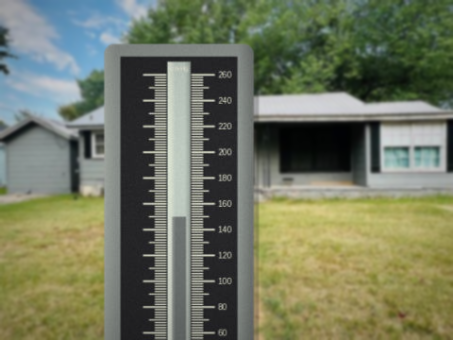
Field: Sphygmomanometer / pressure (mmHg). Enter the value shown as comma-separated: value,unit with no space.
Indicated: 150,mmHg
